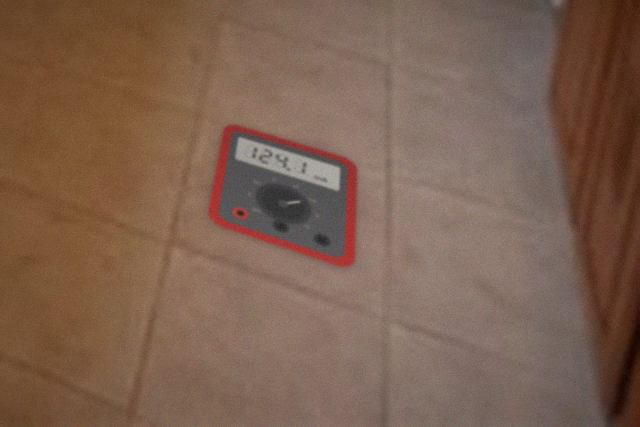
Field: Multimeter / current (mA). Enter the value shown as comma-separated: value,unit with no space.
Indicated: 124.1,mA
